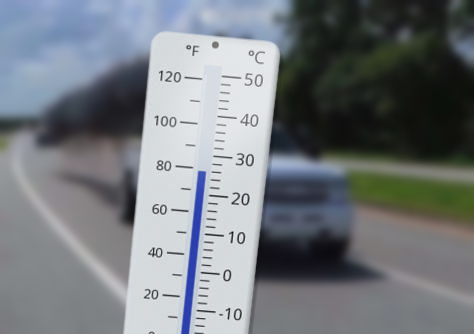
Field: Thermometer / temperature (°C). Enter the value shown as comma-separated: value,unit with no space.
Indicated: 26,°C
